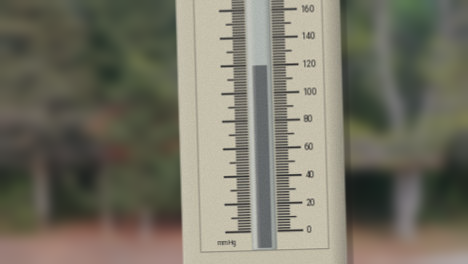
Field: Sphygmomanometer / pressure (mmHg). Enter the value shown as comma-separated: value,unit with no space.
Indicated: 120,mmHg
